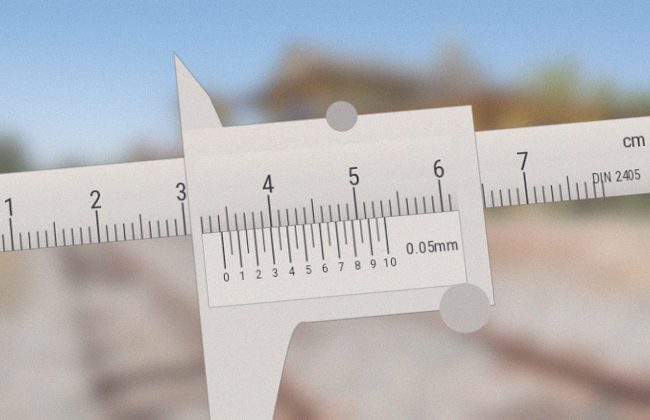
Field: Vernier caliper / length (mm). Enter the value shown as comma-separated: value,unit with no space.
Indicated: 34.2,mm
